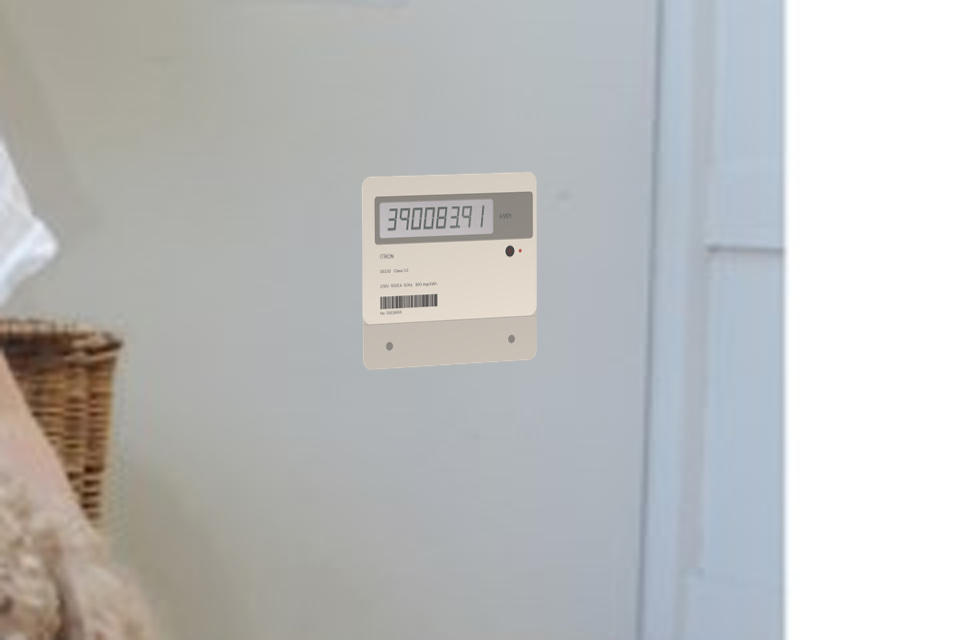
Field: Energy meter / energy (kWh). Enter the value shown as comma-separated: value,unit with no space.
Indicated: 390083.91,kWh
